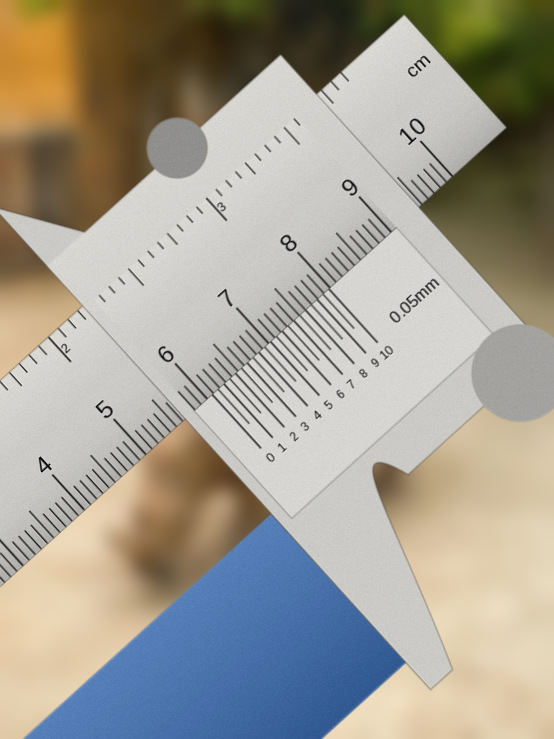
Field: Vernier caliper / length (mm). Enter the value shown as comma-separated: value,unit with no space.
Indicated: 60.8,mm
